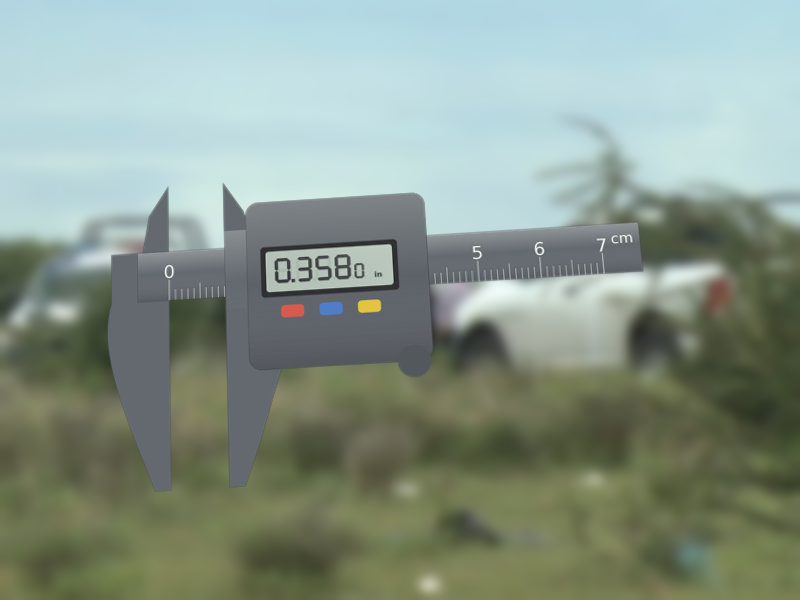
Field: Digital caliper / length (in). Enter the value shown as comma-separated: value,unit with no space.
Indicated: 0.3580,in
